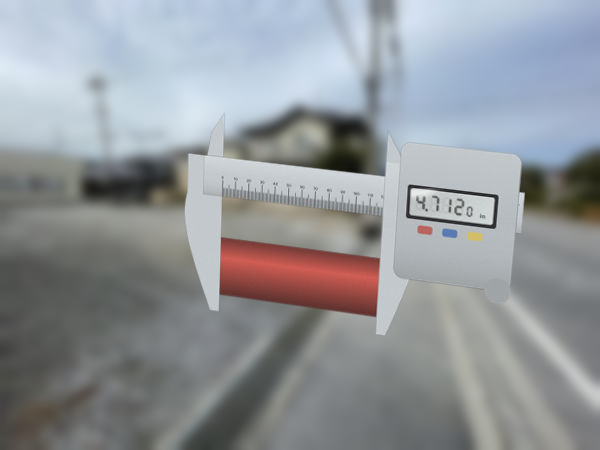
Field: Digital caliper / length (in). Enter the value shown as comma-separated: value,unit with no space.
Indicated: 4.7120,in
